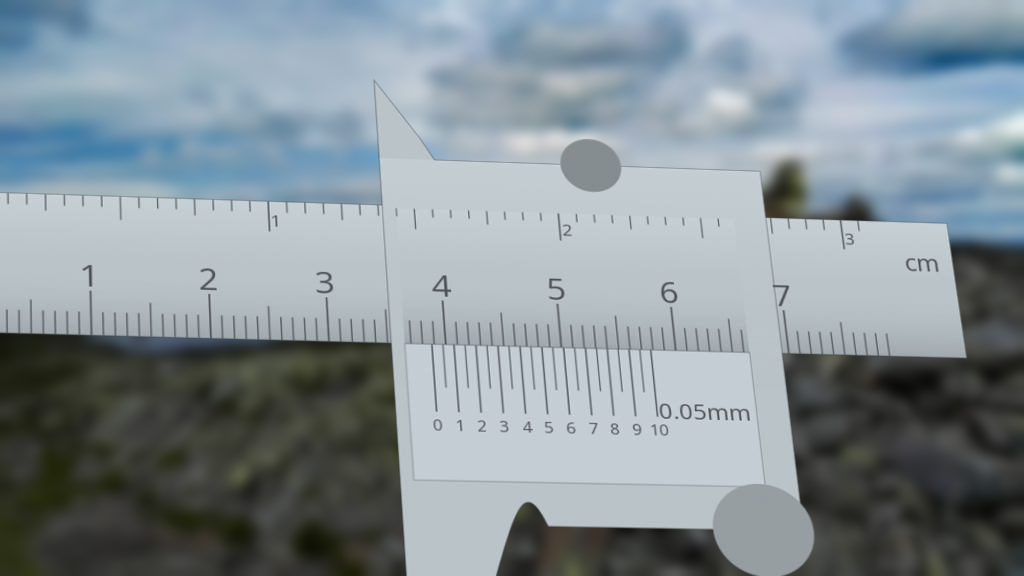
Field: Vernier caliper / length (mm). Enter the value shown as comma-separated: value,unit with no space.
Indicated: 38.8,mm
